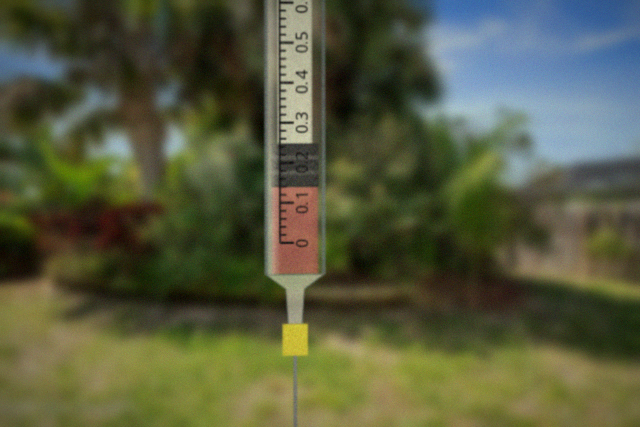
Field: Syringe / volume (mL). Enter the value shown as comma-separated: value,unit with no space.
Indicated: 0.14,mL
